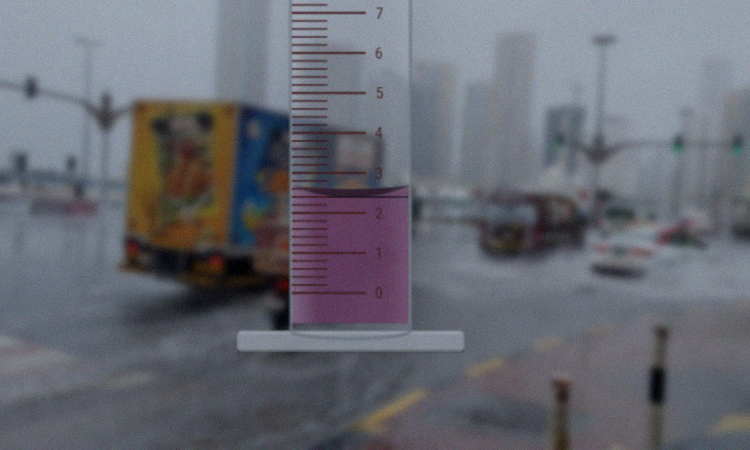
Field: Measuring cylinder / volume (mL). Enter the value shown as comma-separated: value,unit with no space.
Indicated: 2.4,mL
